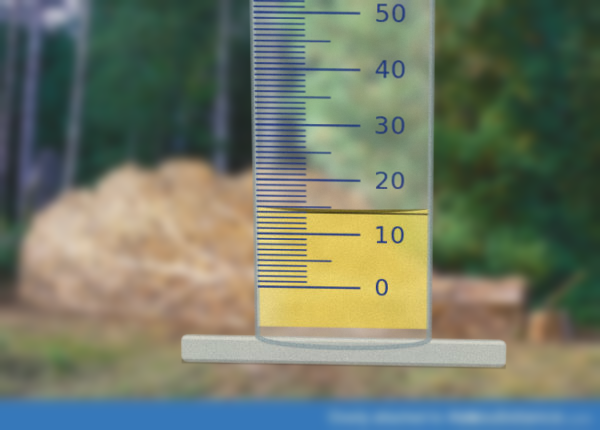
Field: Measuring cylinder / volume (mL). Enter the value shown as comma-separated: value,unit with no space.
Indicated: 14,mL
